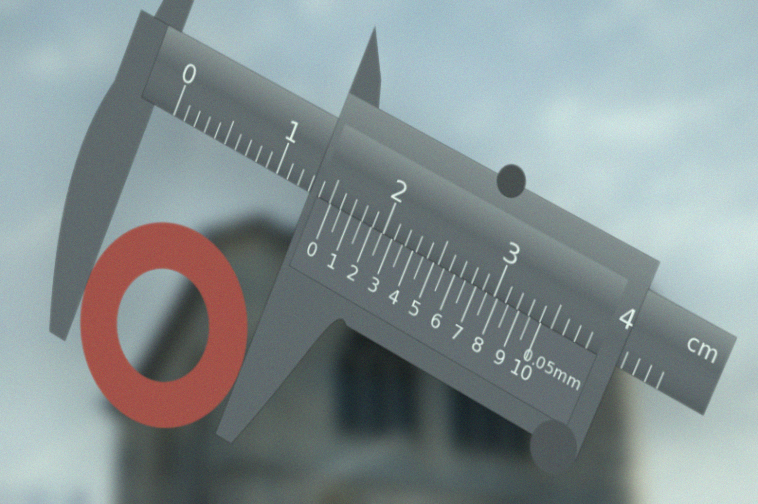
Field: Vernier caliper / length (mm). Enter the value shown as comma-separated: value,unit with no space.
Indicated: 15.1,mm
